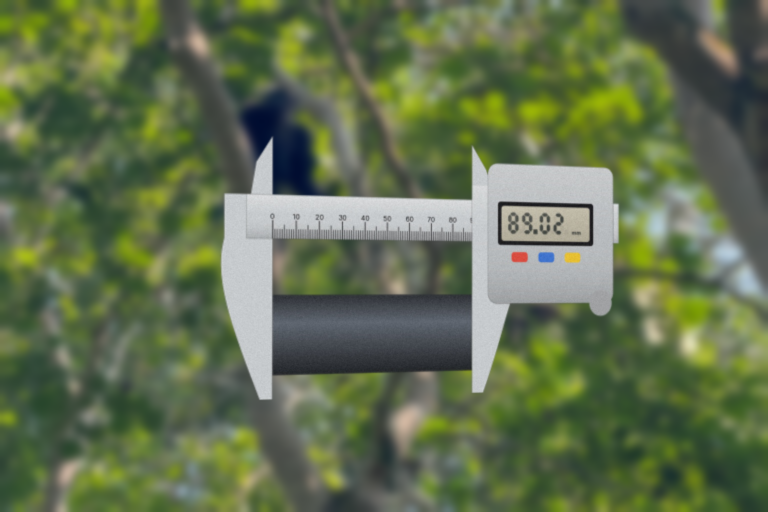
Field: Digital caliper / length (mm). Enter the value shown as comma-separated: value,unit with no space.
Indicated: 89.02,mm
